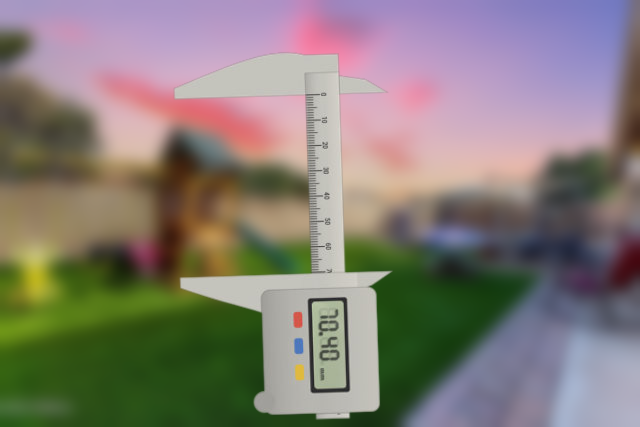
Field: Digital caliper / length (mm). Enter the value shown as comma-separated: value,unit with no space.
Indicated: 70.40,mm
